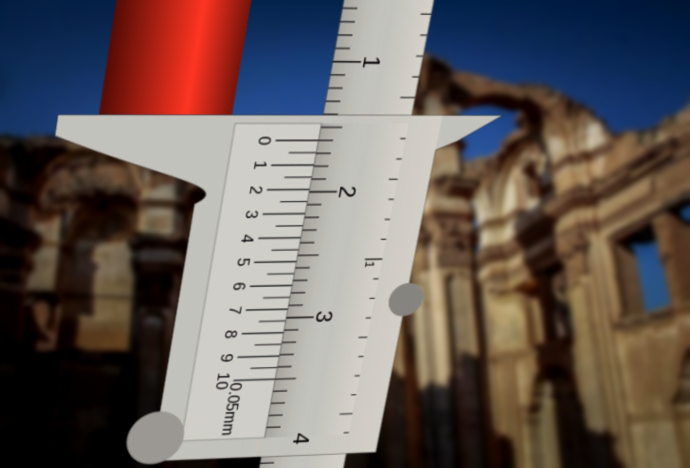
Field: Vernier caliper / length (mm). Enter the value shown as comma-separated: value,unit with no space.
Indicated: 16.0,mm
